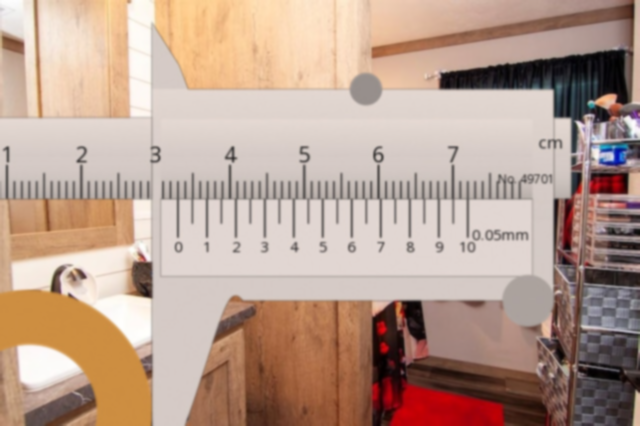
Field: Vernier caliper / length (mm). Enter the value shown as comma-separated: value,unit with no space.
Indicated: 33.0,mm
